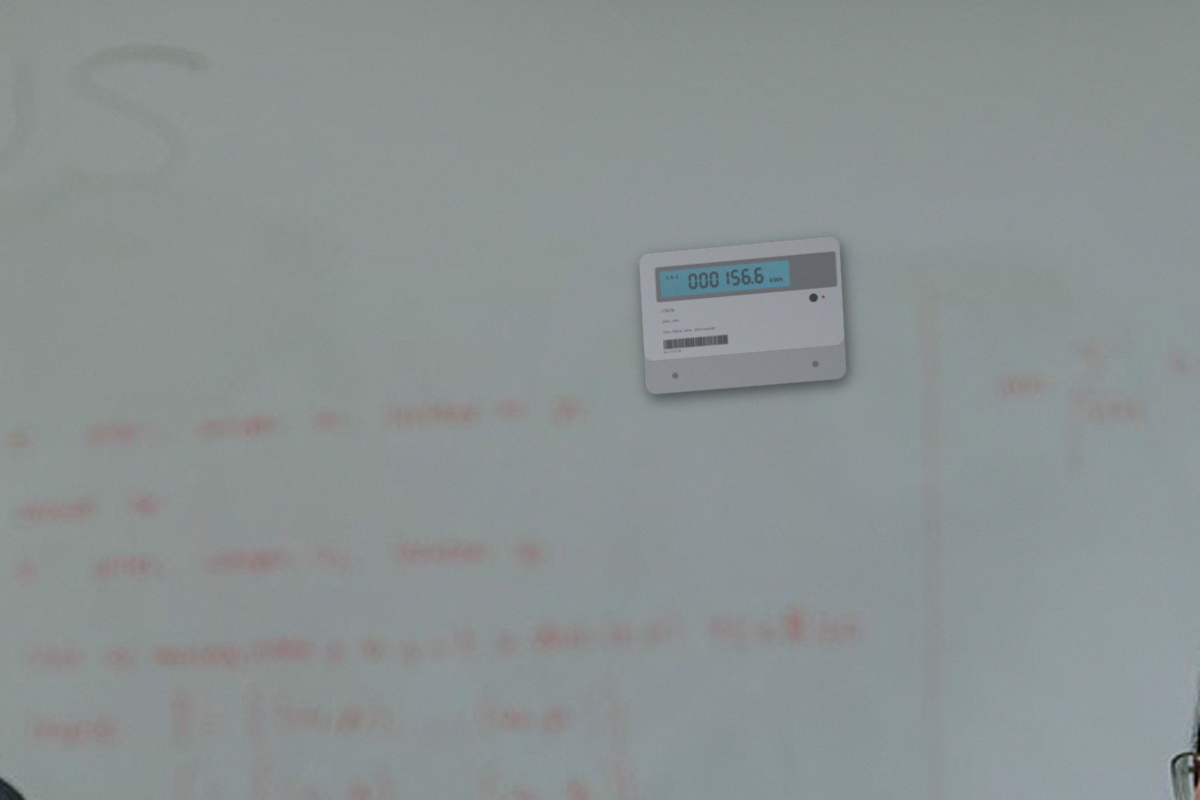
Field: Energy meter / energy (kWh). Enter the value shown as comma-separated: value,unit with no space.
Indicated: 156.6,kWh
